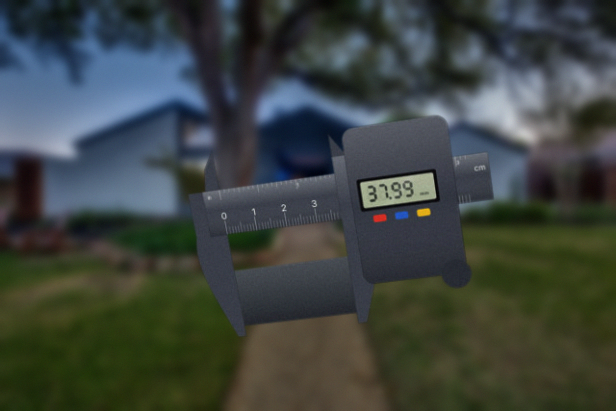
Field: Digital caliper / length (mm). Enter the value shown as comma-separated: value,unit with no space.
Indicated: 37.99,mm
